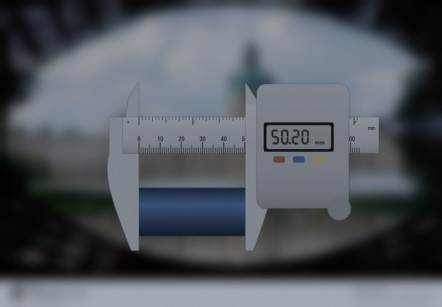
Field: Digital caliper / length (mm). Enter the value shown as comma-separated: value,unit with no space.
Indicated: 50.20,mm
